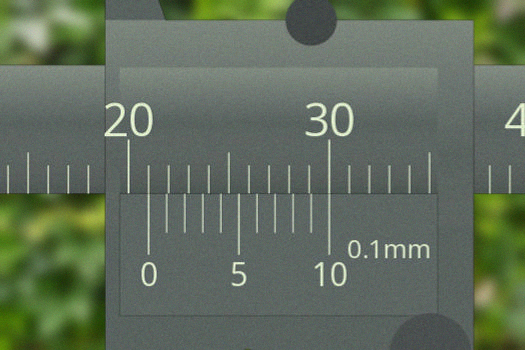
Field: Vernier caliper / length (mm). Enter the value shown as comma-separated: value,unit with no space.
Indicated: 21.0,mm
